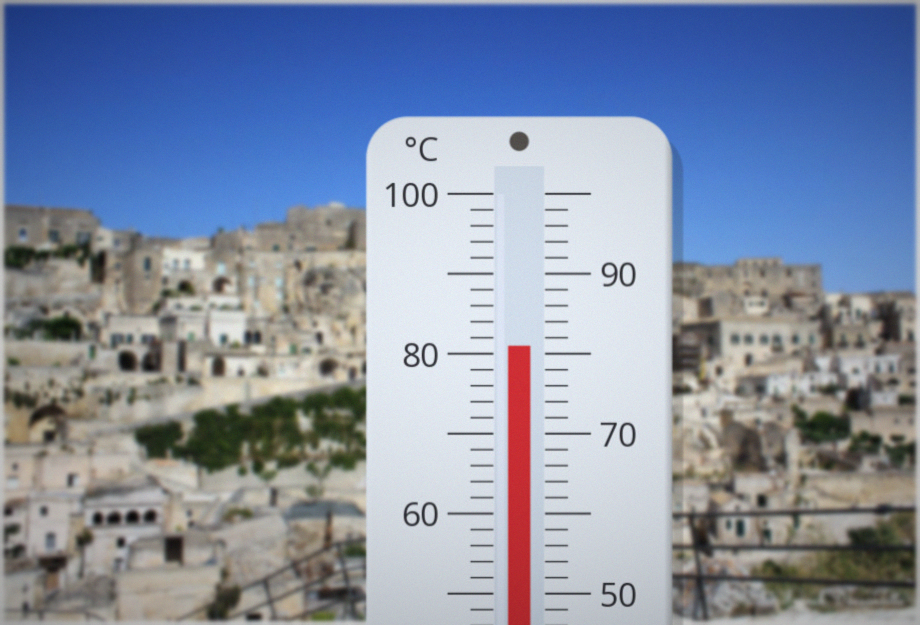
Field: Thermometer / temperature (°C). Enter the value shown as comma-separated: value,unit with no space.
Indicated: 81,°C
